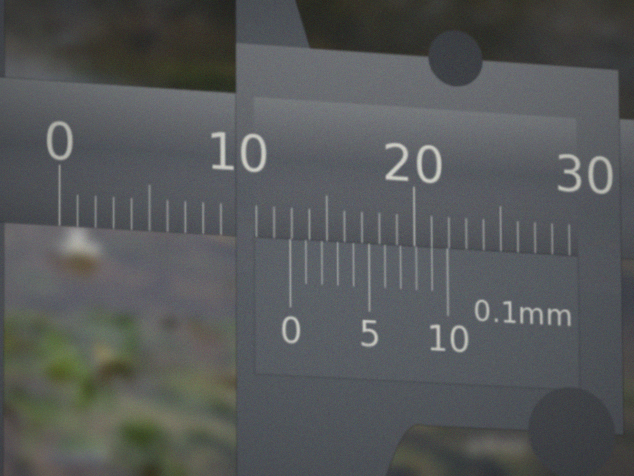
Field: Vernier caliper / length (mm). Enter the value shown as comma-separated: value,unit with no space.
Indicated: 12.9,mm
